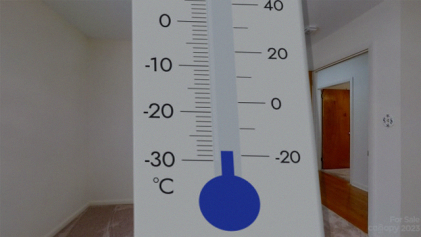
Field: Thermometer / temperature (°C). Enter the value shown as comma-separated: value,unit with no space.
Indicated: -28,°C
